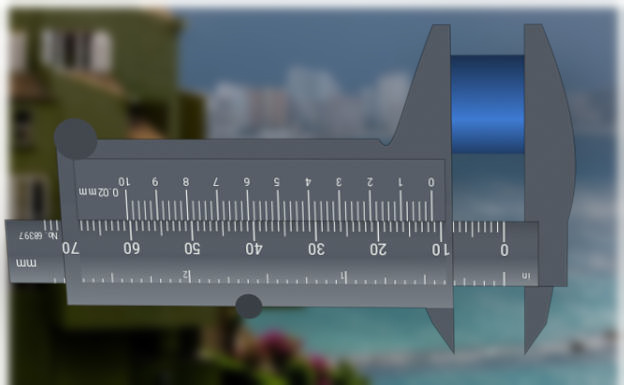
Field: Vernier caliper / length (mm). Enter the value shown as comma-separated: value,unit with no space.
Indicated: 11.4,mm
